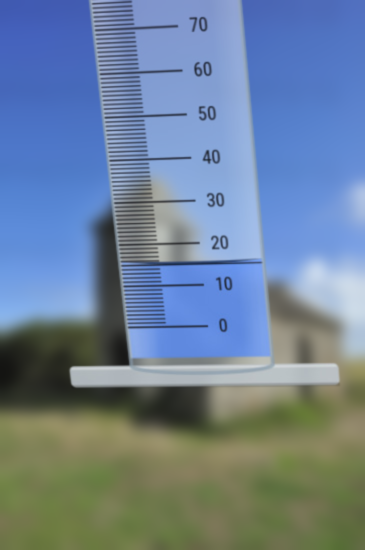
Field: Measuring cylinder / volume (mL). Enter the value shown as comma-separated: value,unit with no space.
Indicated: 15,mL
